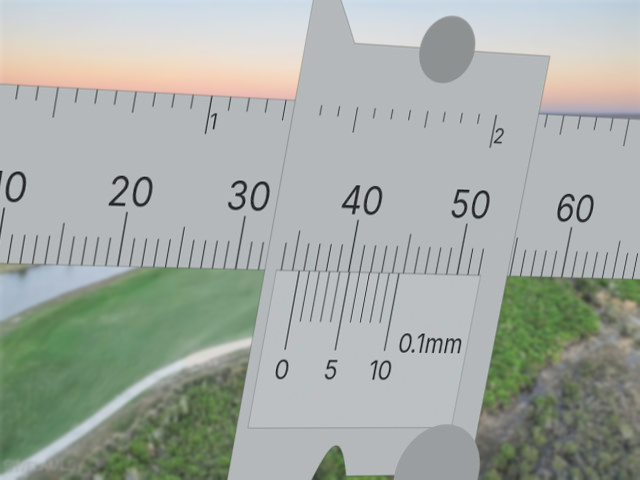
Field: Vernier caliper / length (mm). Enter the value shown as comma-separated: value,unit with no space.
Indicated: 35.6,mm
